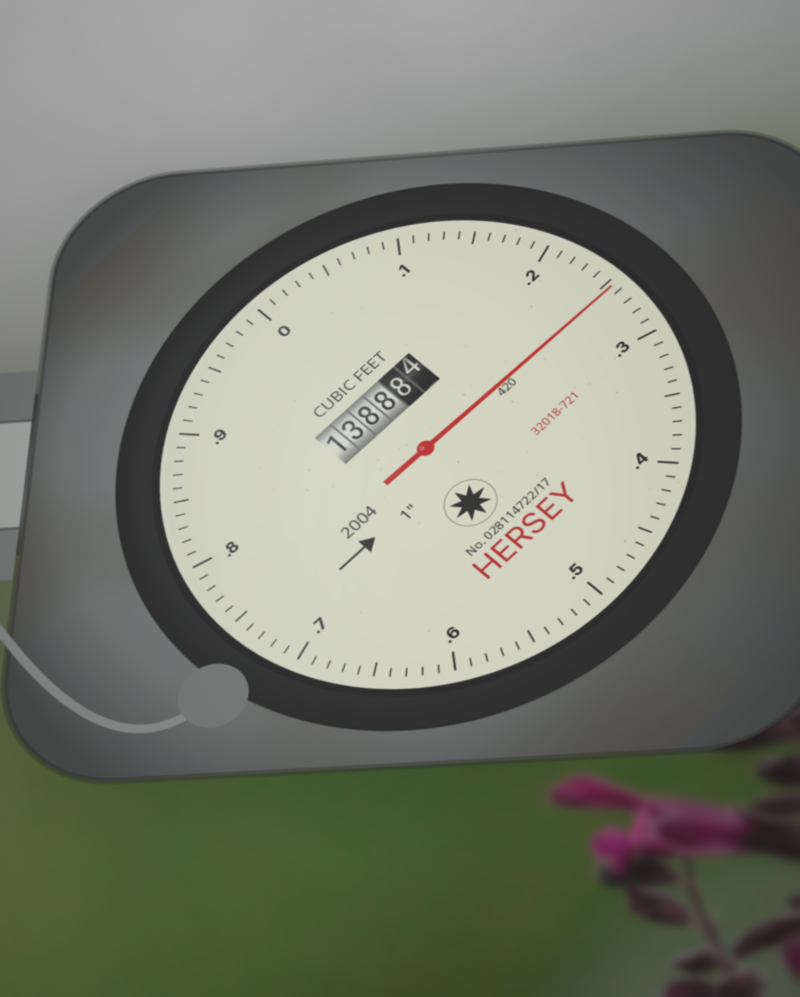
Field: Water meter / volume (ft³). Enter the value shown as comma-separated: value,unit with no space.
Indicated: 138884.25,ft³
